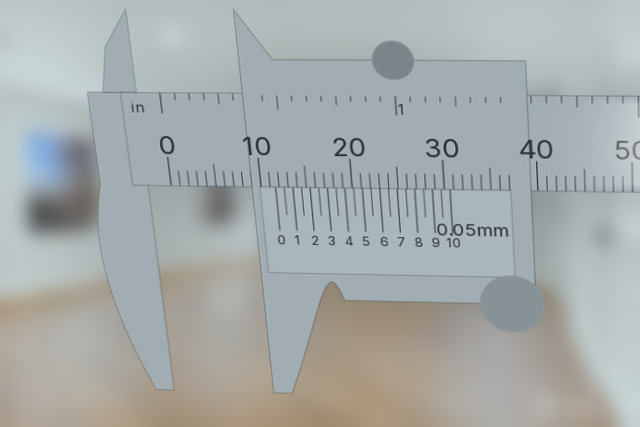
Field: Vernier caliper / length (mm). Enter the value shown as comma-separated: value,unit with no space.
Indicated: 11.6,mm
